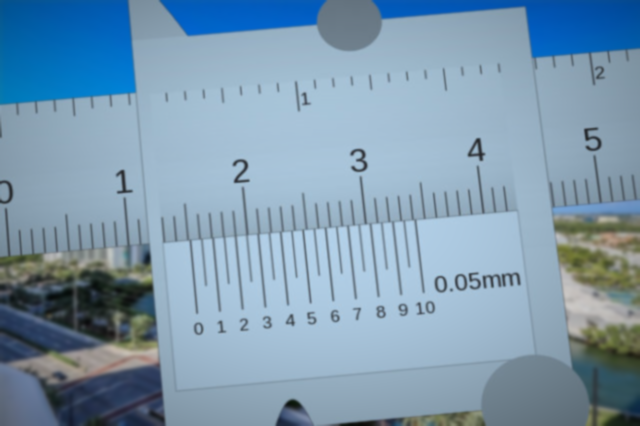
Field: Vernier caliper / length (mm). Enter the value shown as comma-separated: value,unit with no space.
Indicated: 15.2,mm
